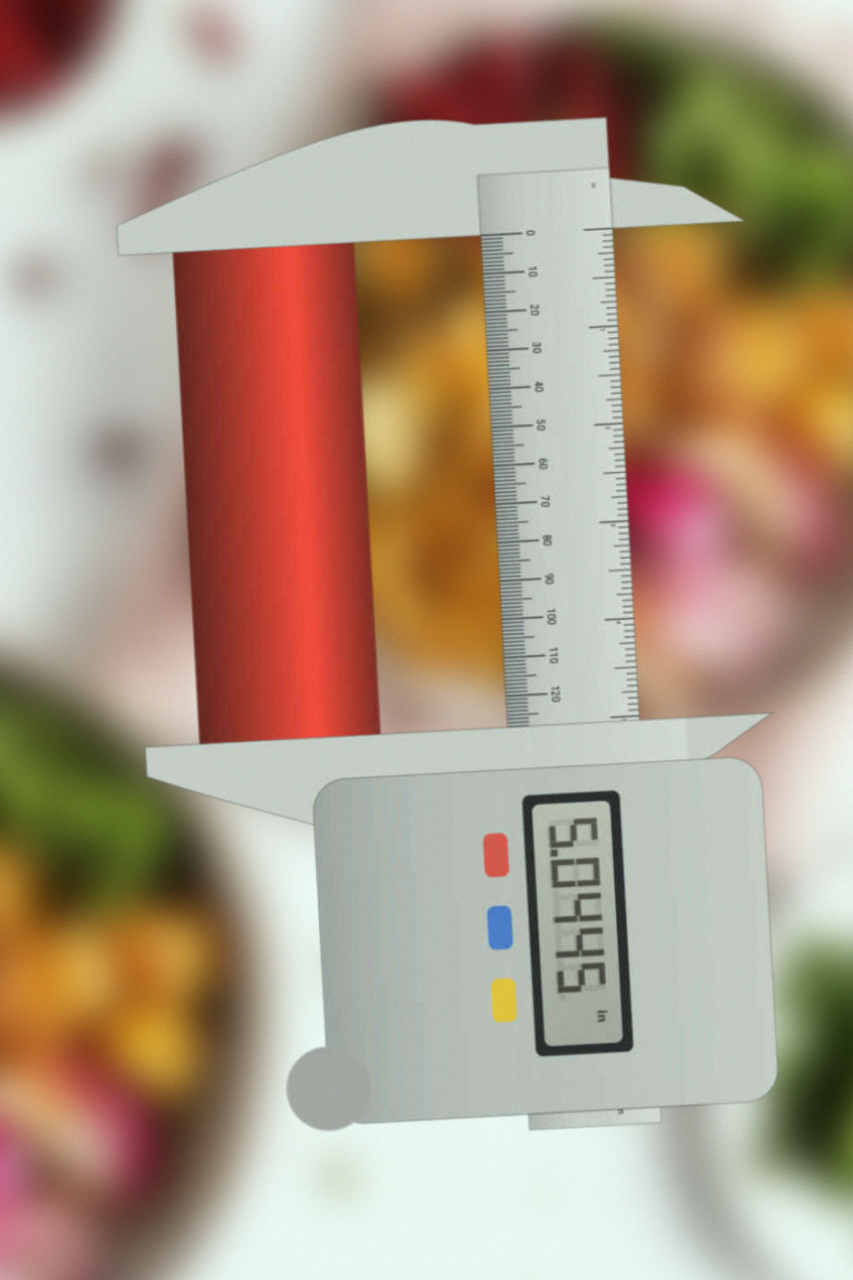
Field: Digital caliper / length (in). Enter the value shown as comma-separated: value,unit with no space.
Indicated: 5.0445,in
